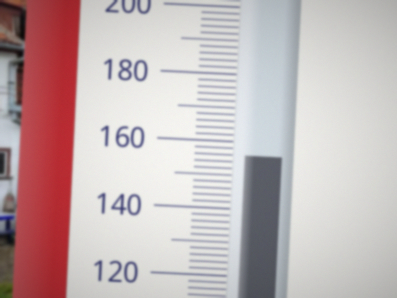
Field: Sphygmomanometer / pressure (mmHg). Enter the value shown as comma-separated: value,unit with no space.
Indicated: 156,mmHg
